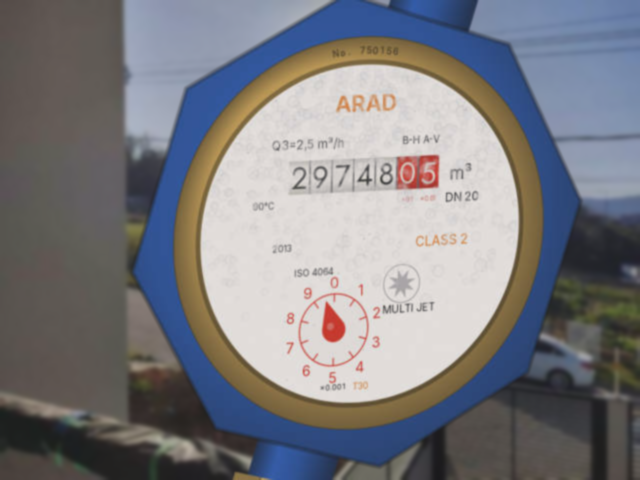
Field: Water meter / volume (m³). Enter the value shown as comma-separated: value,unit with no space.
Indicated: 29748.049,m³
